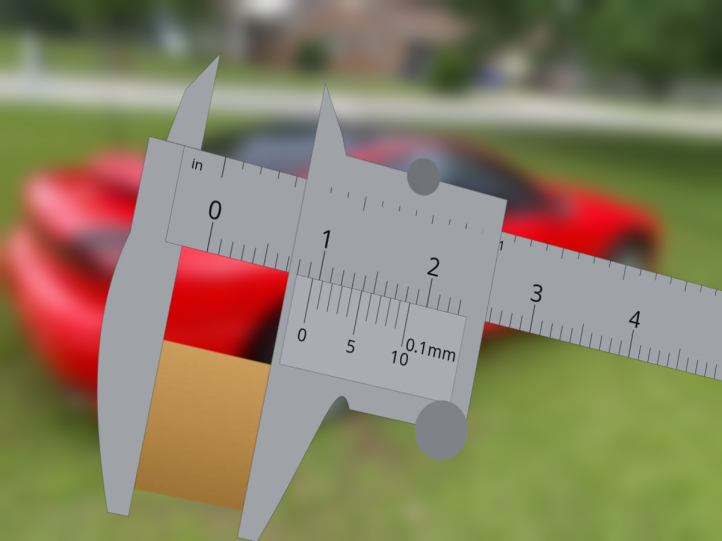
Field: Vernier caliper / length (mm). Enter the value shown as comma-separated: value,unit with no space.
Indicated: 9.4,mm
